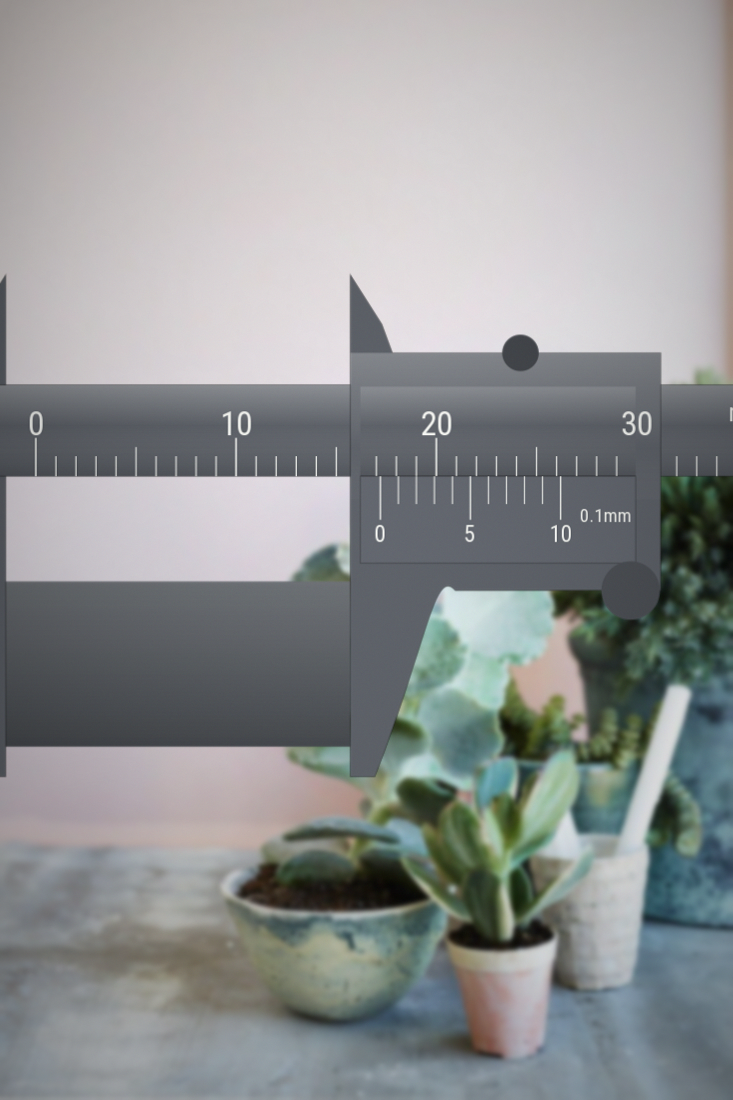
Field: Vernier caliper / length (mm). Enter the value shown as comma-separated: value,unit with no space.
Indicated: 17.2,mm
